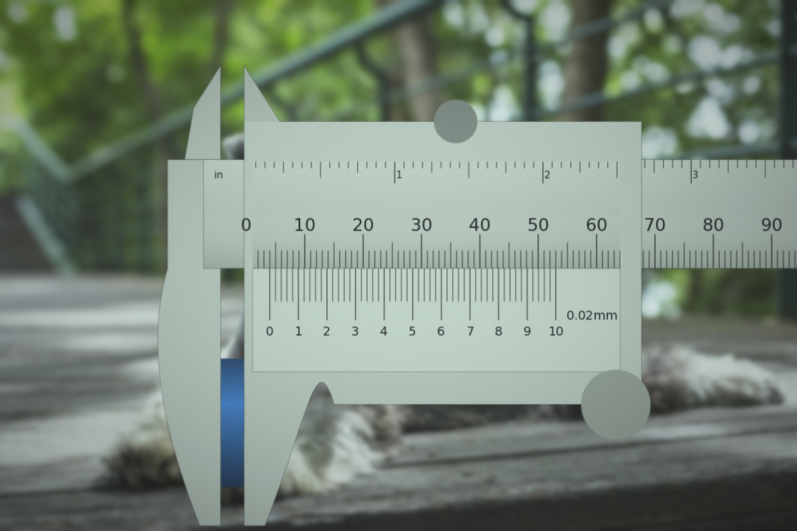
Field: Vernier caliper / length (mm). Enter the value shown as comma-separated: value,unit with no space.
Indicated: 4.0,mm
